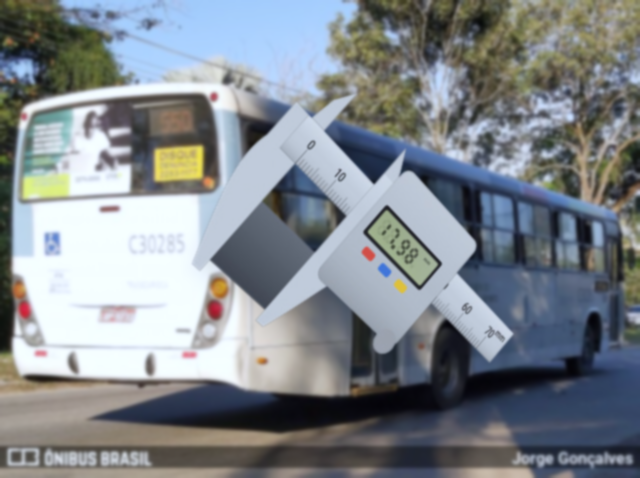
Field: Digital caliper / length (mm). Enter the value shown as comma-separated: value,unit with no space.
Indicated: 17.98,mm
